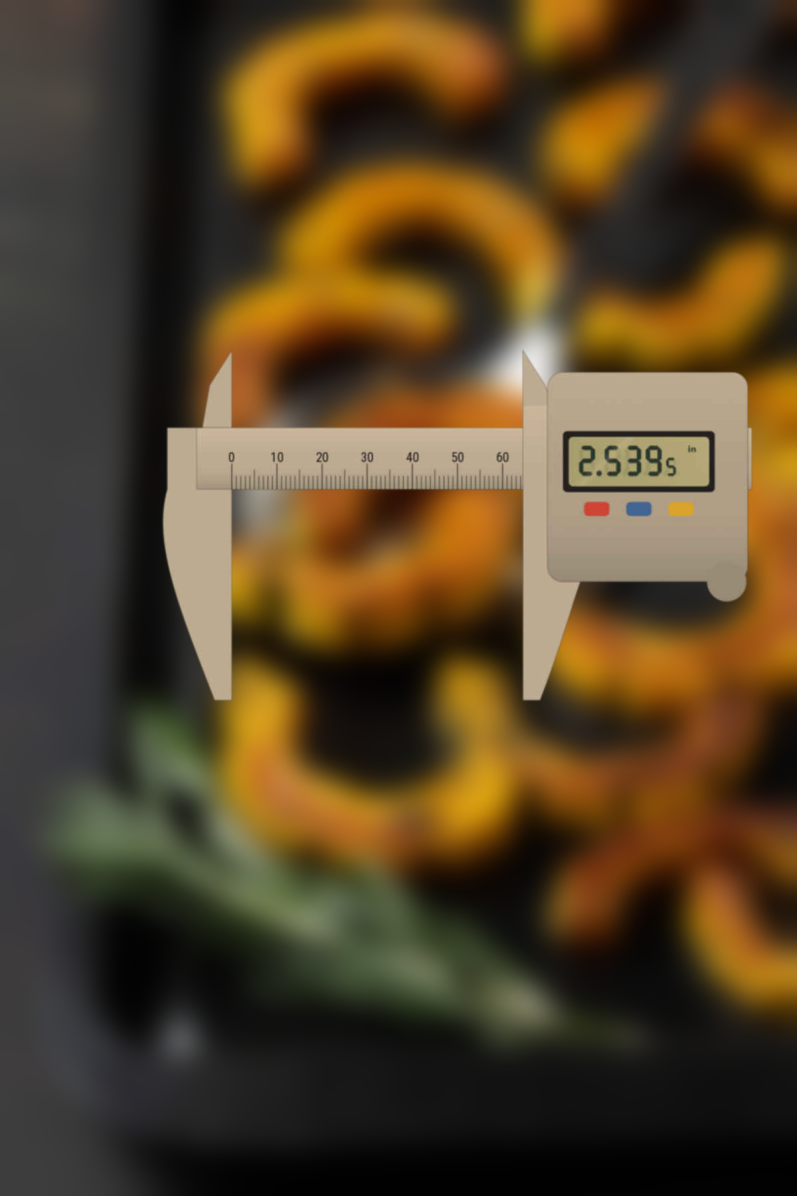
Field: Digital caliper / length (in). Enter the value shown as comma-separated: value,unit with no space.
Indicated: 2.5395,in
